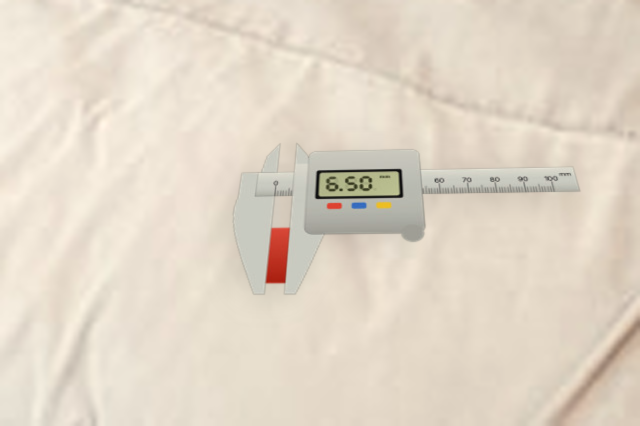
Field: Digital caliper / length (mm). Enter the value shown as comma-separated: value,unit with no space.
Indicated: 6.50,mm
